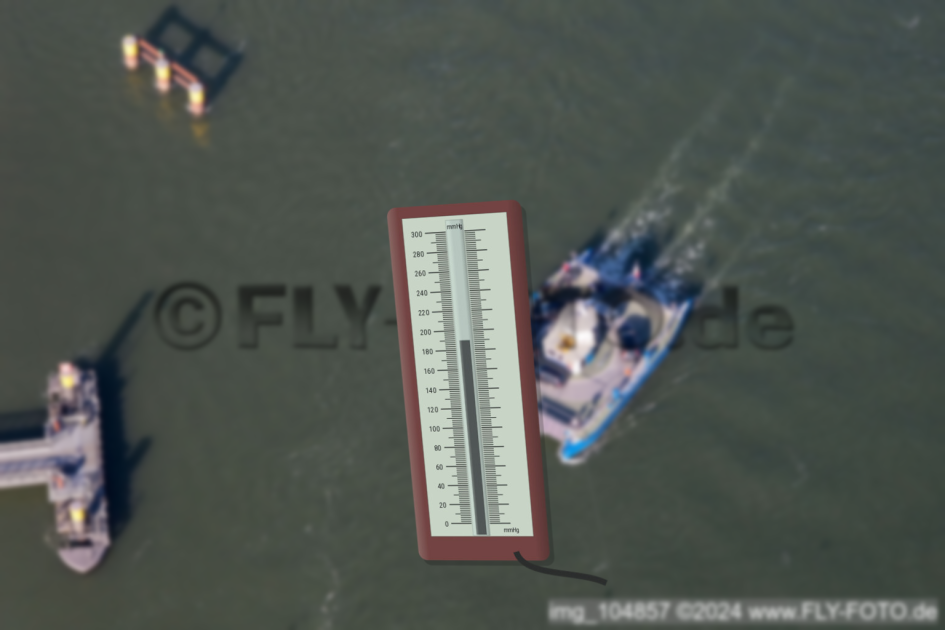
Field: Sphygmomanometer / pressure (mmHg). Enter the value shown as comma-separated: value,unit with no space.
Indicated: 190,mmHg
